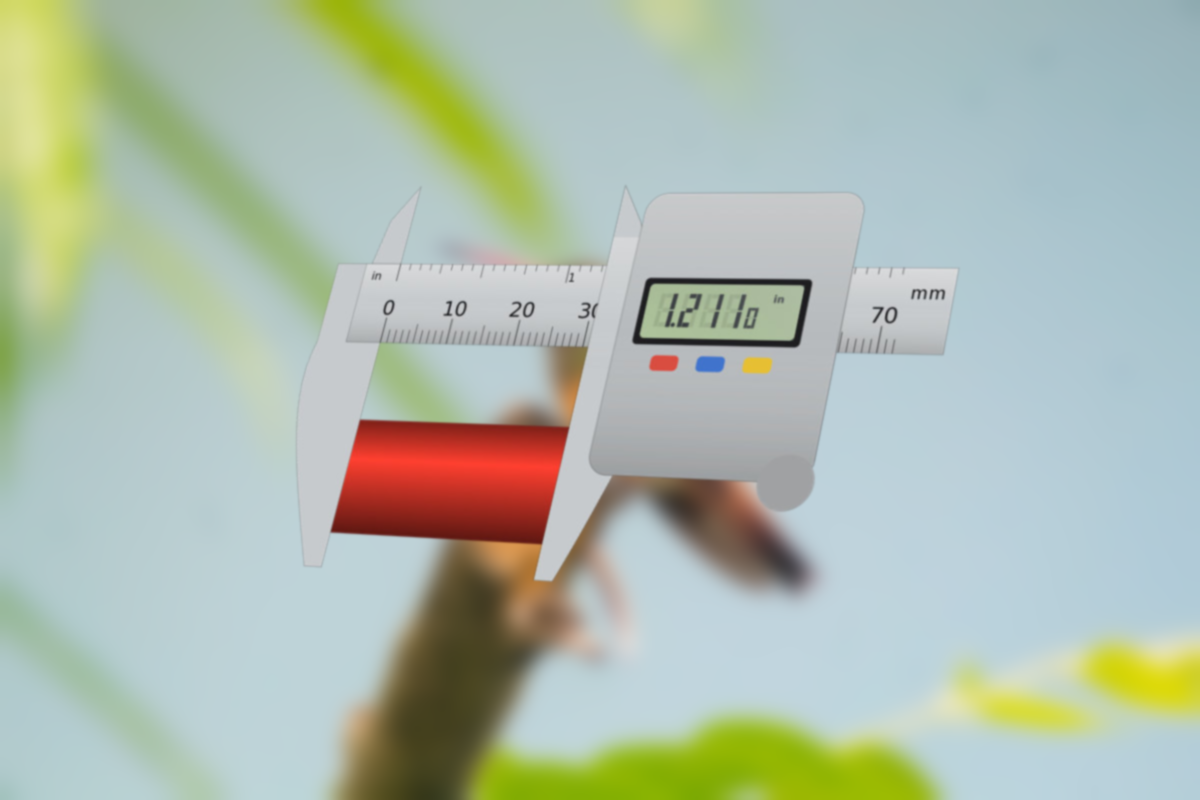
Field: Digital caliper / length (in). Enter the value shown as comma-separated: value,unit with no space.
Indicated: 1.2110,in
